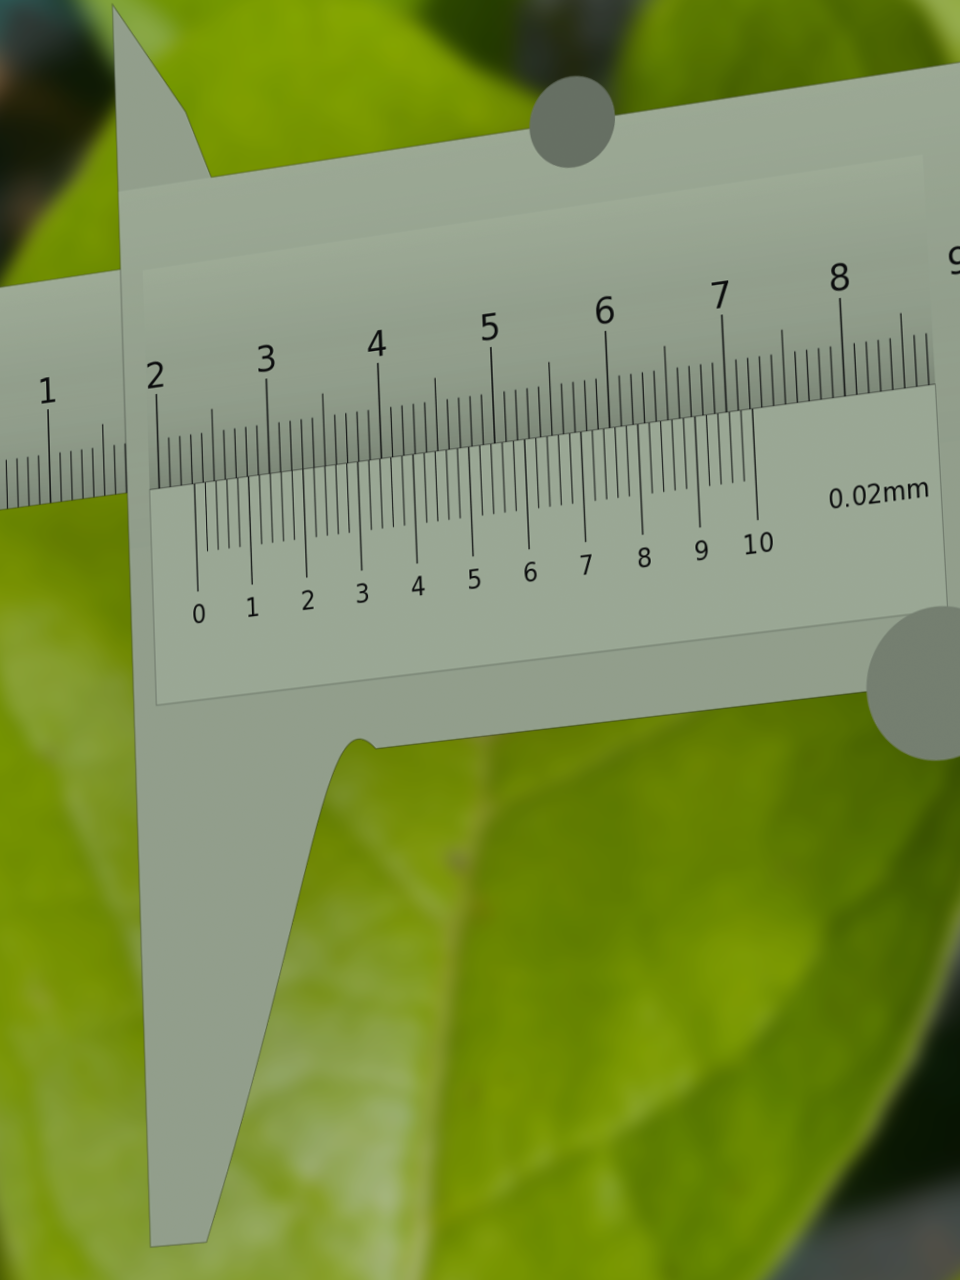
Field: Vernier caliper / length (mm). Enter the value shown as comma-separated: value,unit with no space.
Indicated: 23.2,mm
